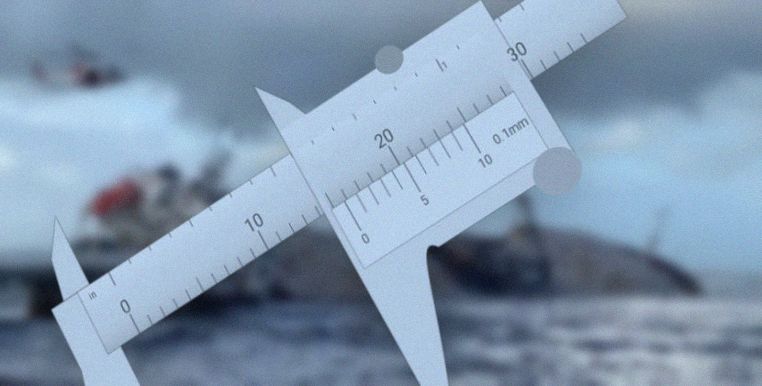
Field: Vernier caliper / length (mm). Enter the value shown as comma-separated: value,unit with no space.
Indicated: 15.8,mm
